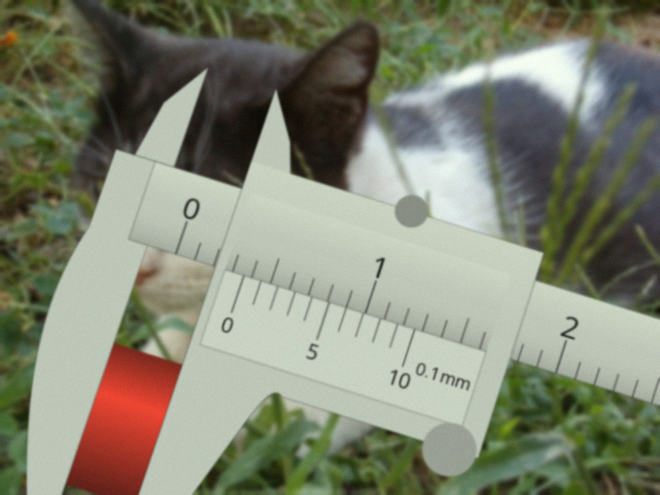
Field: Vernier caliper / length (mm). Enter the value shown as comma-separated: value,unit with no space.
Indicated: 3.6,mm
